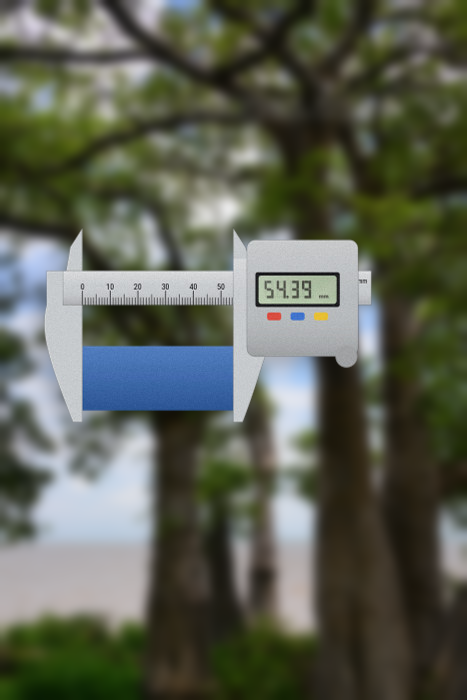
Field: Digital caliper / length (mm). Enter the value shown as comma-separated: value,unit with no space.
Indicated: 54.39,mm
